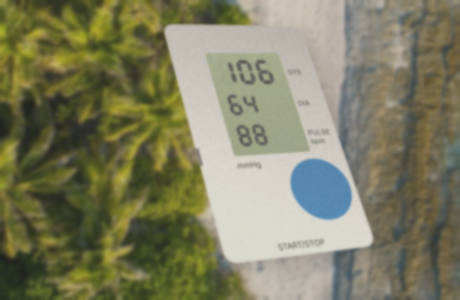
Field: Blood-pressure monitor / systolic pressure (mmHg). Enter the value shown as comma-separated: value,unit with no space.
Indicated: 106,mmHg
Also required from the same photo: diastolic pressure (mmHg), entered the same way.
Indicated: 64,mmHg
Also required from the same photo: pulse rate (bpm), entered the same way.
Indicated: 88,bpm
